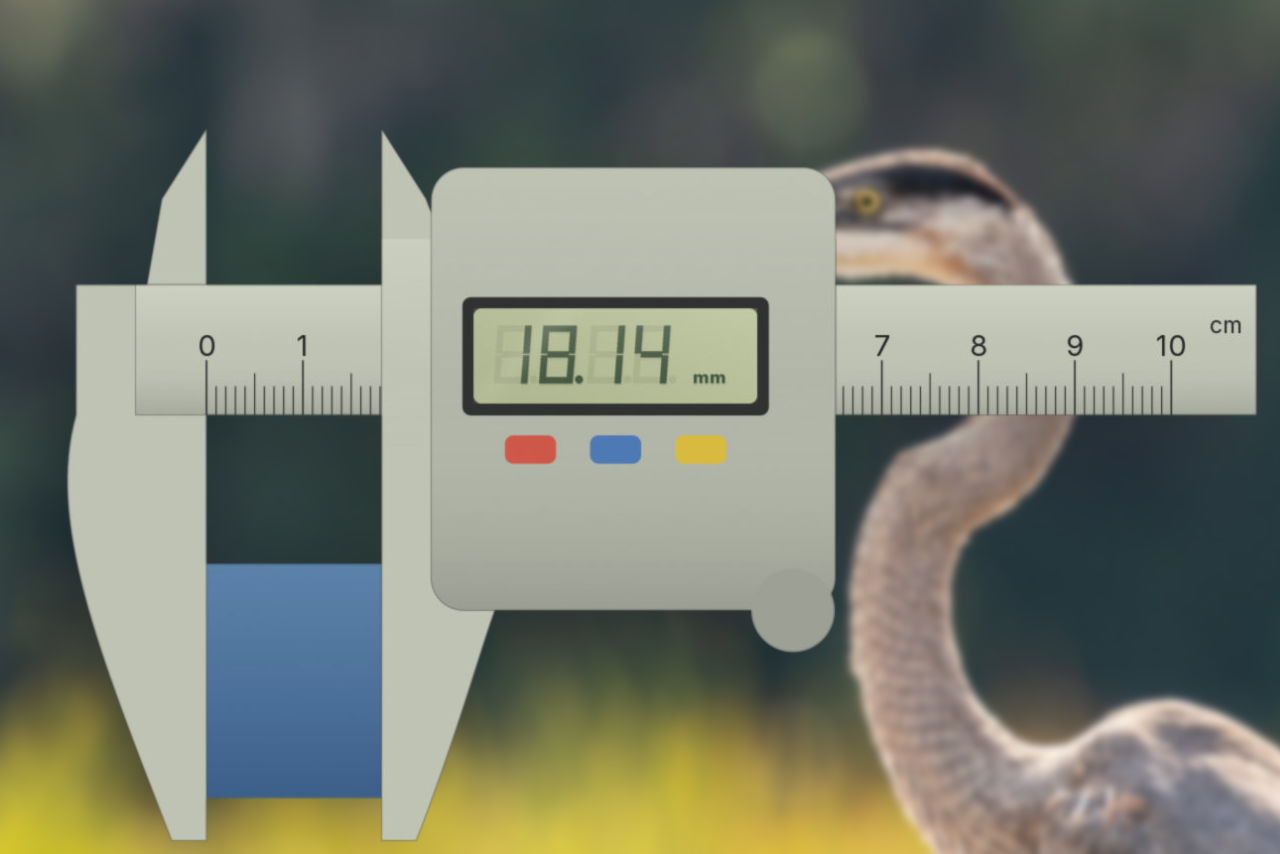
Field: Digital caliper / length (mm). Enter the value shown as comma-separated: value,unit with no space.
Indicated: 18.14,mm
